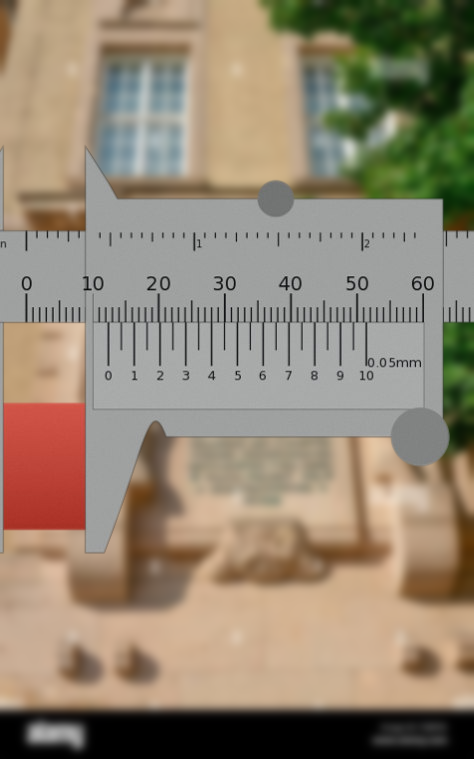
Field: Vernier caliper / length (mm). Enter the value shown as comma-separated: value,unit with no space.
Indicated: 12.4,mm
